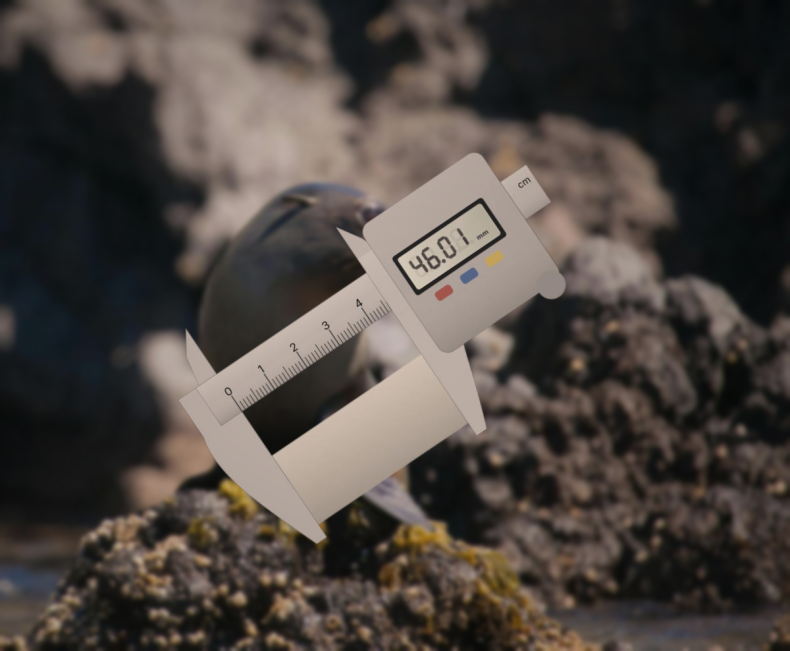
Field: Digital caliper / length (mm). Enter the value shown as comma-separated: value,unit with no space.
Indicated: 46.01,mm
